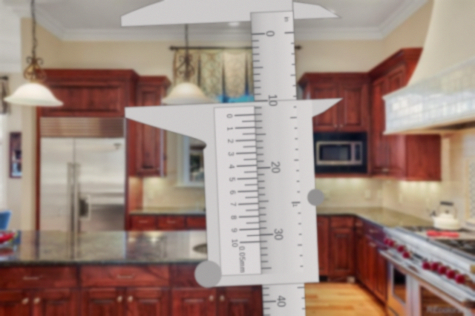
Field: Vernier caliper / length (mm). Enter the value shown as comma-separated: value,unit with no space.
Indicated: 12.0,mm
